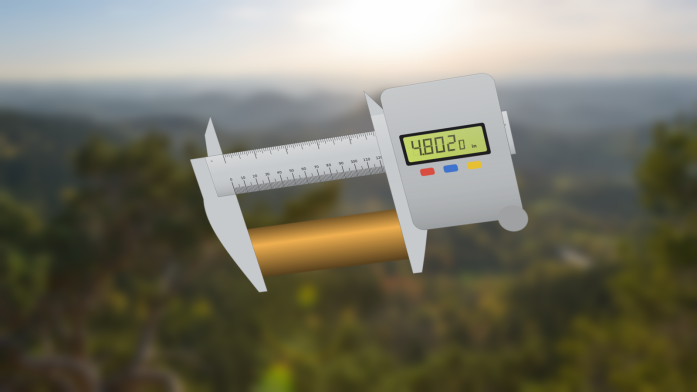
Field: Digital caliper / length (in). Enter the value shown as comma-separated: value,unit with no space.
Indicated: 4.8020,in
